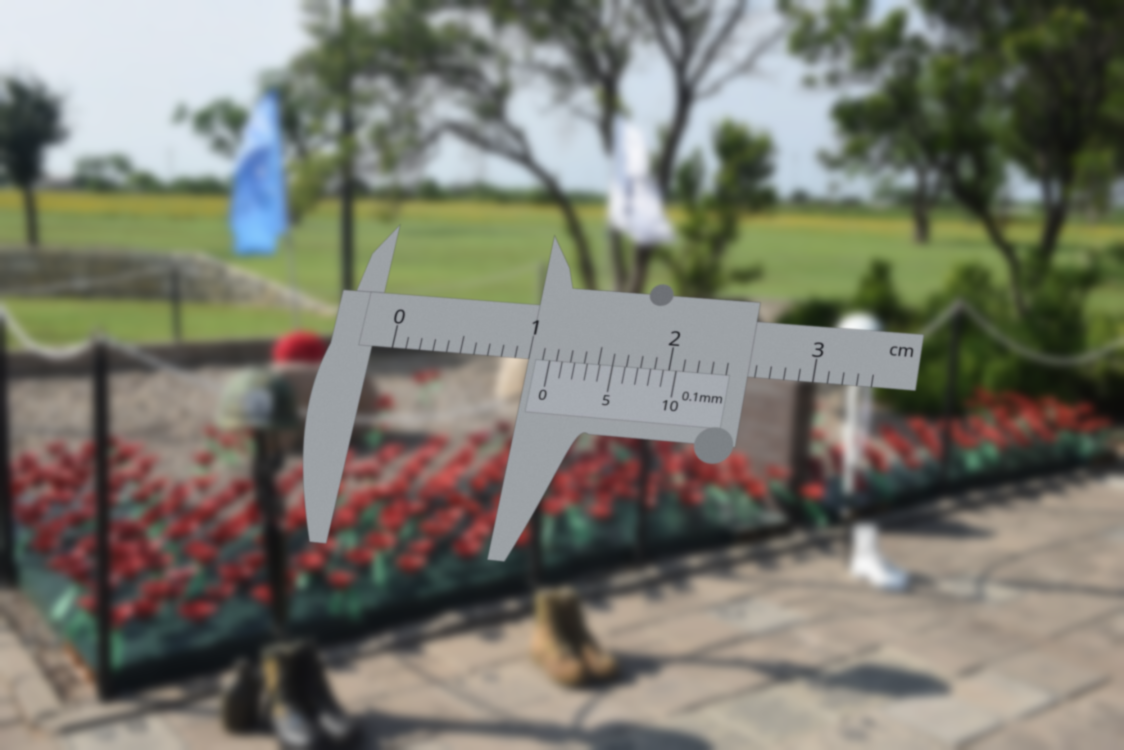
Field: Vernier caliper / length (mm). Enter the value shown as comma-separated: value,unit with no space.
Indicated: 11.5,mm
